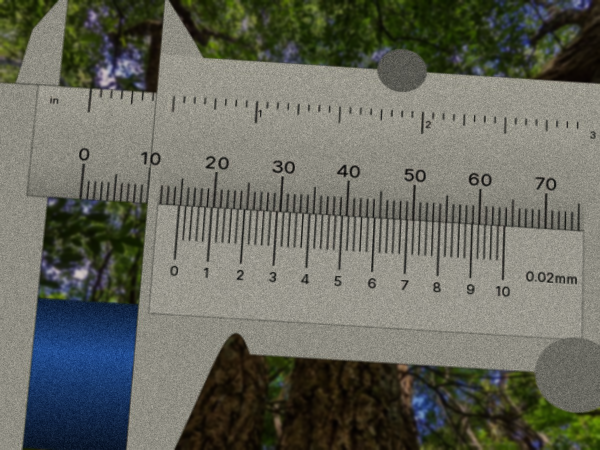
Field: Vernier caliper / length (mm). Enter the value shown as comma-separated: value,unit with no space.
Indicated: 14.8,mm
